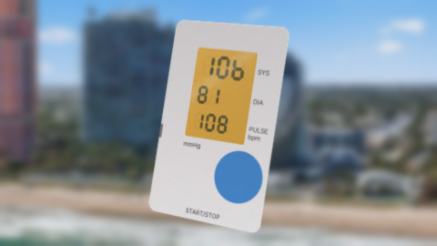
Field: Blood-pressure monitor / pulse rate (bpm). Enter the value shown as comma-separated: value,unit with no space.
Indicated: 108,bpm
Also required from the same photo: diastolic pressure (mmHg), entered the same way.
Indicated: 81,mmHg
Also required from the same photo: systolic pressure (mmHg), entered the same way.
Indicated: 106,mmHg
